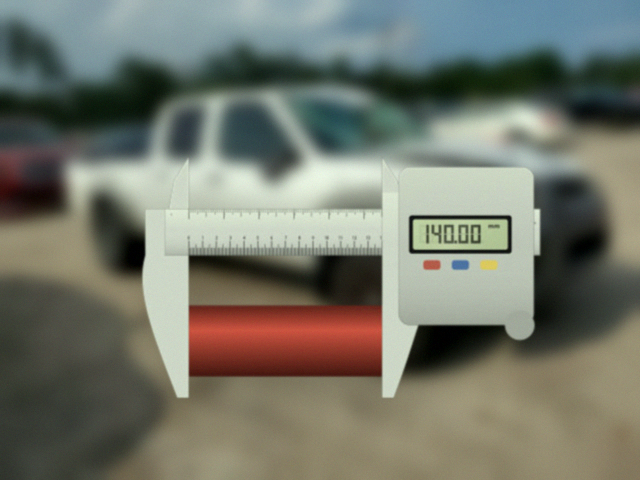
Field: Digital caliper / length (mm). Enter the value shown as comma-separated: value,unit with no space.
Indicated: 140.00,mm
